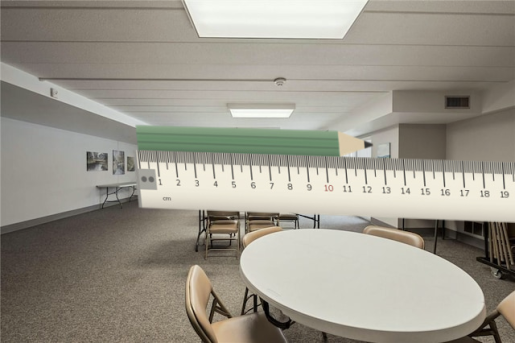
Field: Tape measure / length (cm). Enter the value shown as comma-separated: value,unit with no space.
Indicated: 12.5,cm
